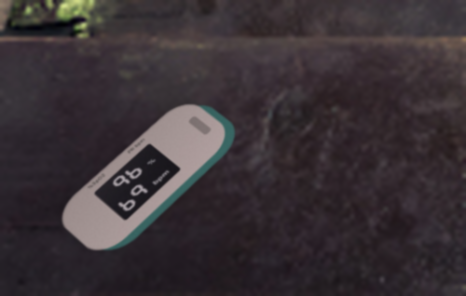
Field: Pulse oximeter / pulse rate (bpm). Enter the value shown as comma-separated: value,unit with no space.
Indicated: 69,bpm
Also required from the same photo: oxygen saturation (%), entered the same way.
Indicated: 96,%
